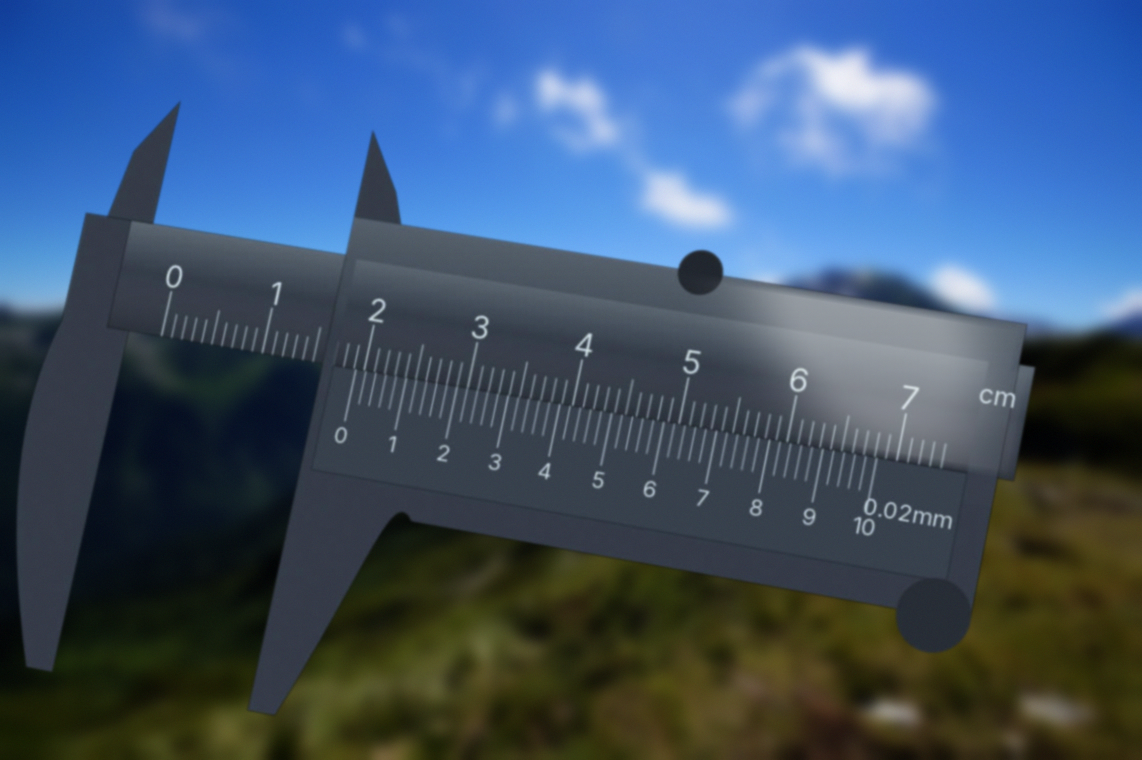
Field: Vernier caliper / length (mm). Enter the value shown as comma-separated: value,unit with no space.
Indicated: 19.2,mm
